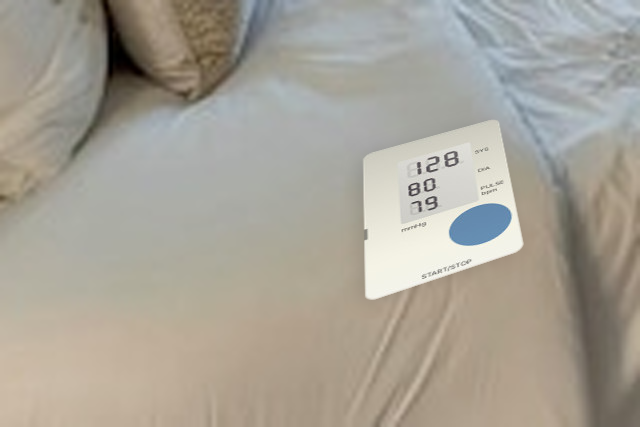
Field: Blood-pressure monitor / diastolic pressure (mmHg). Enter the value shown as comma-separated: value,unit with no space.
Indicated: 80,mmHg
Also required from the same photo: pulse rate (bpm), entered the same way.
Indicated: 79,bpm
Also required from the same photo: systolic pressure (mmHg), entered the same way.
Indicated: 128,mmHg
